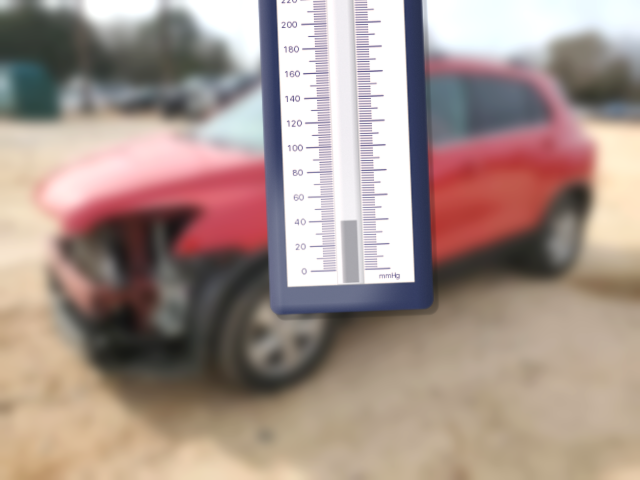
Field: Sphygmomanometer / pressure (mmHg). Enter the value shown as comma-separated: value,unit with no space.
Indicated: 40,mmHg
